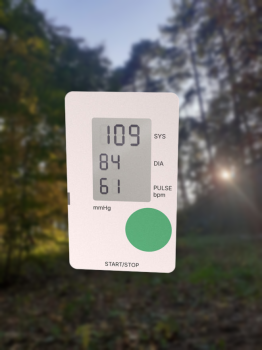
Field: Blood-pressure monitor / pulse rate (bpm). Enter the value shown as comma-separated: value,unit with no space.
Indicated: 61,bpm
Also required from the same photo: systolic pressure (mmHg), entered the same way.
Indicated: 109,mmHg
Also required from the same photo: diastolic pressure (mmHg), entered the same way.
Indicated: 84,mmHg
